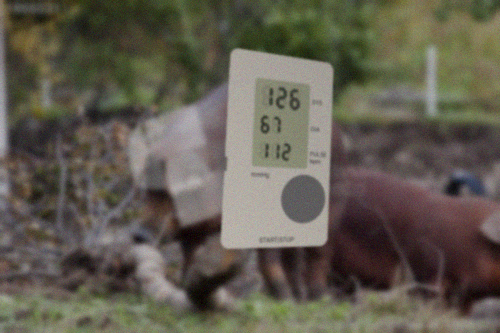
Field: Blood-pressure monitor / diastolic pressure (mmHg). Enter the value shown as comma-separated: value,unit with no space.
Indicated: 67,mmHg
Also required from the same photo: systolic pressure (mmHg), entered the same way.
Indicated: 126,mmHg
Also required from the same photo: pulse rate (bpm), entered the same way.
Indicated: 112,bpm
